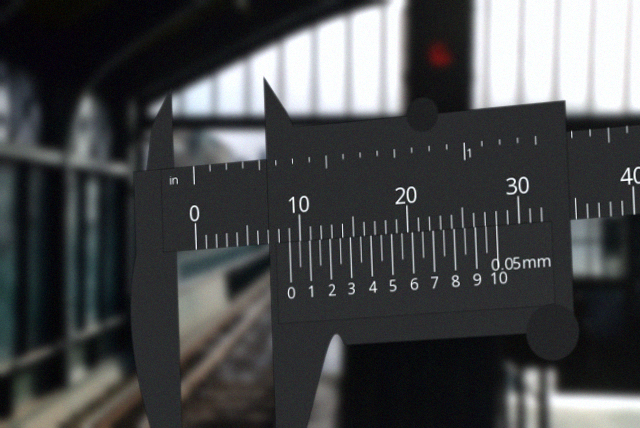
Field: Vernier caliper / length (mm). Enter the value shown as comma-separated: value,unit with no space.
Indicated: 9.0,mm
